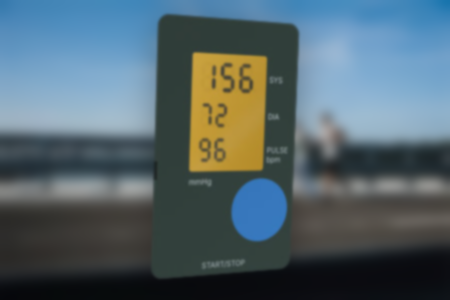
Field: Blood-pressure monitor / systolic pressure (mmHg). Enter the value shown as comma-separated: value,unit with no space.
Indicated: 156,mmHg
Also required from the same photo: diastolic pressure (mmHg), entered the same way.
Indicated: 72,mmHg
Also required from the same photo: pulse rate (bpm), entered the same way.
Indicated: 96,bpm
